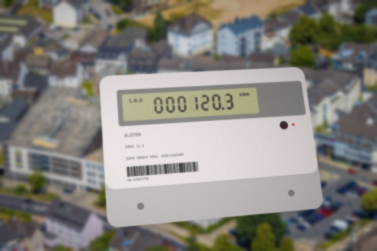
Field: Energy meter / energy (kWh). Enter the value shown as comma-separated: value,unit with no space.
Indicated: 120.3,kWh
